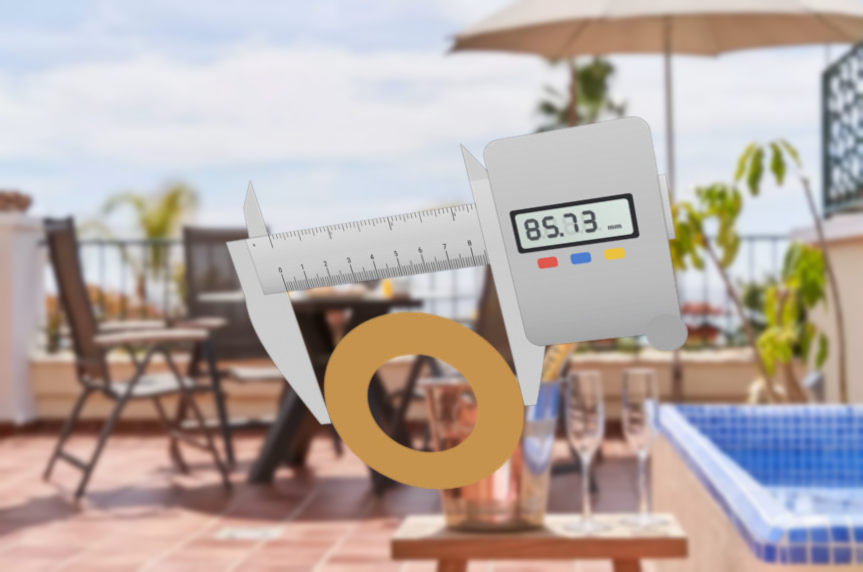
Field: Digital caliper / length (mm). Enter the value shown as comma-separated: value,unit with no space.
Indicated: 85.73,mm
